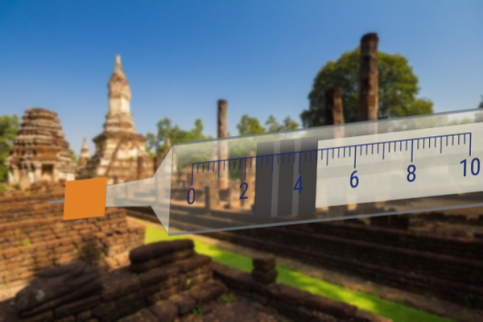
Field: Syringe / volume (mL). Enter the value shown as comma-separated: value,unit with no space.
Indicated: 2.4,mL
